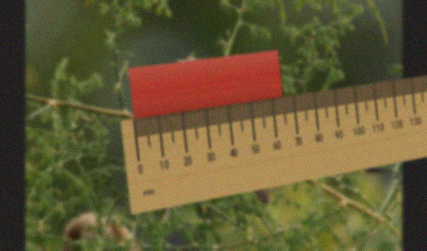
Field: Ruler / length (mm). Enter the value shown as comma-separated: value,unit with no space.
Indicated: 65,mm
